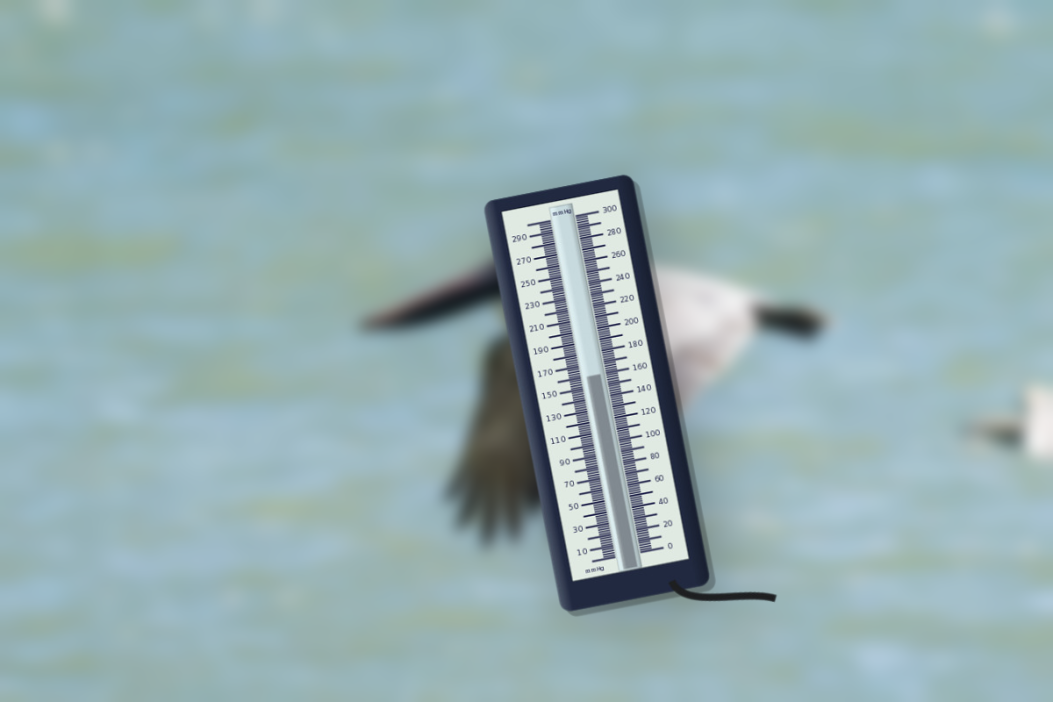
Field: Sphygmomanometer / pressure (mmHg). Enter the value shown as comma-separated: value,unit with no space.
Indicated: 160,mmHg
